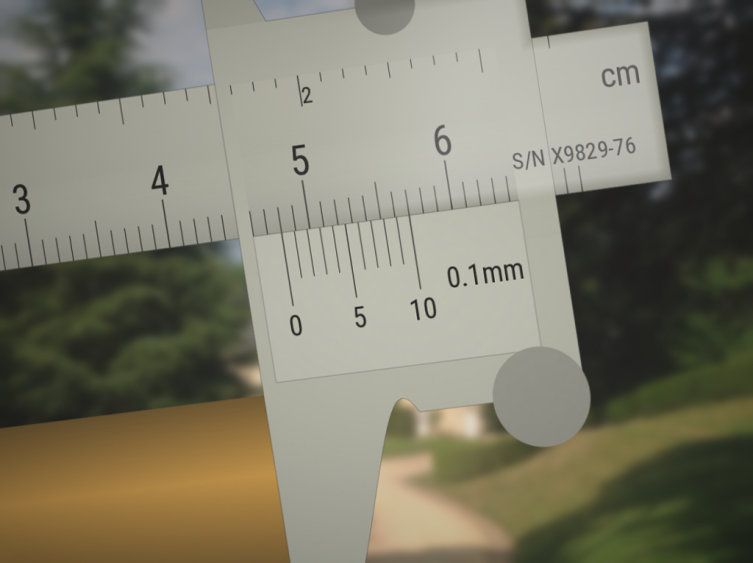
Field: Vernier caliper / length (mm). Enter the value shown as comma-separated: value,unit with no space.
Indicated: 48.0,mm
